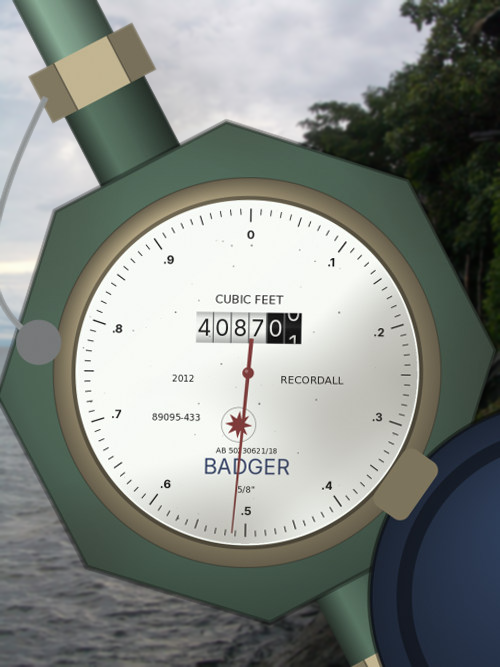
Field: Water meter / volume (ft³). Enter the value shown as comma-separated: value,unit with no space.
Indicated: 408700.51,ft³
